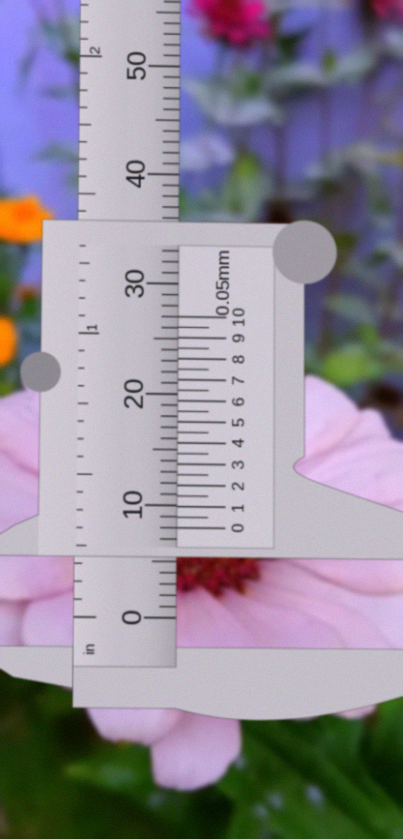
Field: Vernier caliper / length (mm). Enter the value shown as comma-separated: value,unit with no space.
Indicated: 8.0,mm
